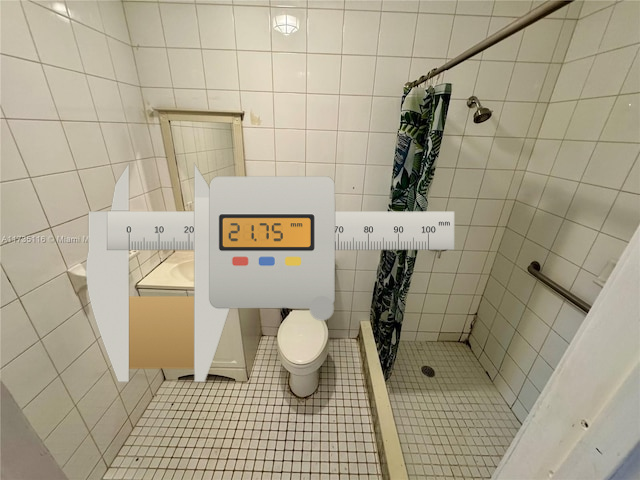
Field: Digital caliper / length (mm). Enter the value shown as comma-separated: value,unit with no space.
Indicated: 21.75,mm
